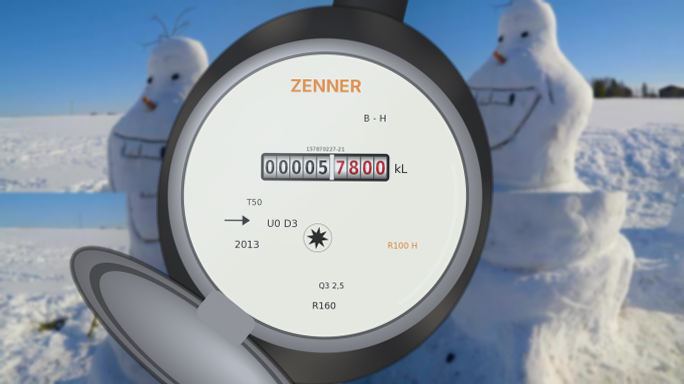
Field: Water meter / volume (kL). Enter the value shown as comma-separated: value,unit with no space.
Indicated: 5.7800,kL
